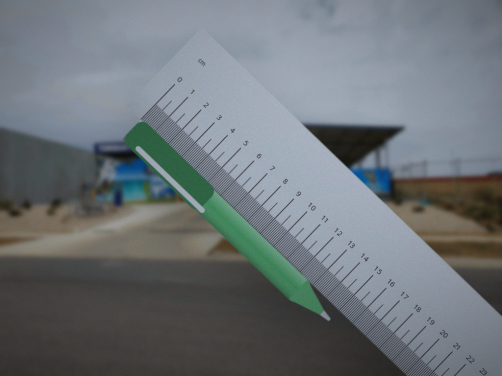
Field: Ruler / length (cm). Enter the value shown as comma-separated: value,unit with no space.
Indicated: 15,cm
